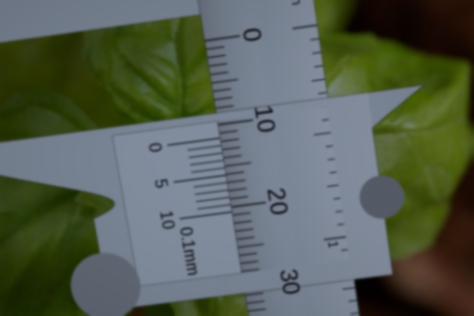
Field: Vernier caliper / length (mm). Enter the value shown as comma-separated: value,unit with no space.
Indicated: 11.6,mm
